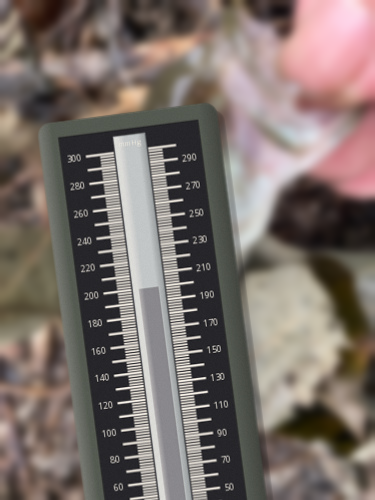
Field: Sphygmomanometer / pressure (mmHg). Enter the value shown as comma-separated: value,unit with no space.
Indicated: 200,mmHg
